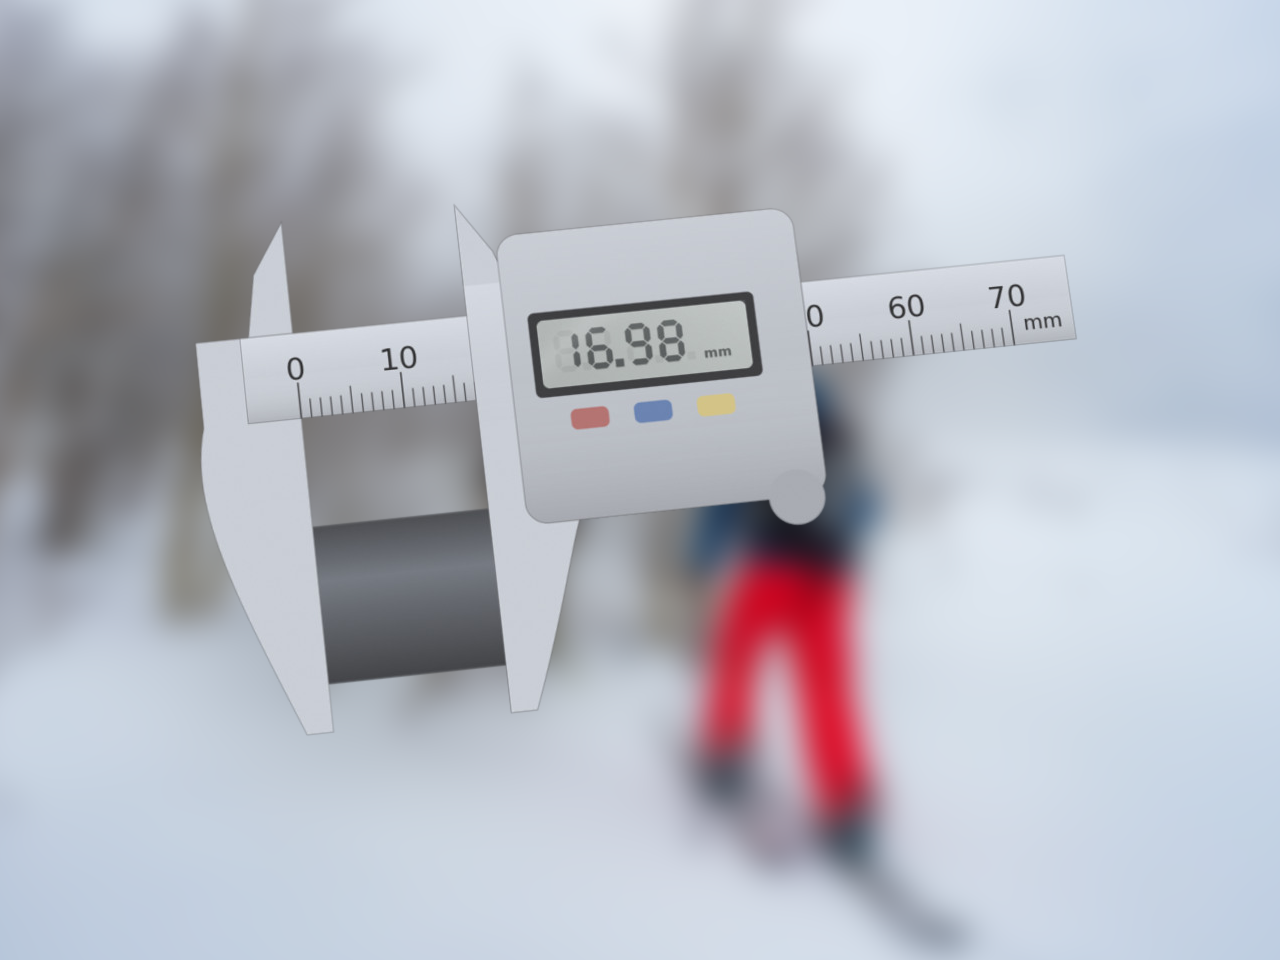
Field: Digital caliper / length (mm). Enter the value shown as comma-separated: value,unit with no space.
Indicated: 16.98,mm
